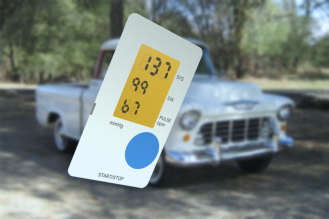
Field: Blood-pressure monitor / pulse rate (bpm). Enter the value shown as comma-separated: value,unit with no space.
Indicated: 67,bpm
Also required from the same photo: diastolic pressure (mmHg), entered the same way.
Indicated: 99,mmHg
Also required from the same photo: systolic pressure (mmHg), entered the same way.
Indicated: 137,mmHg
